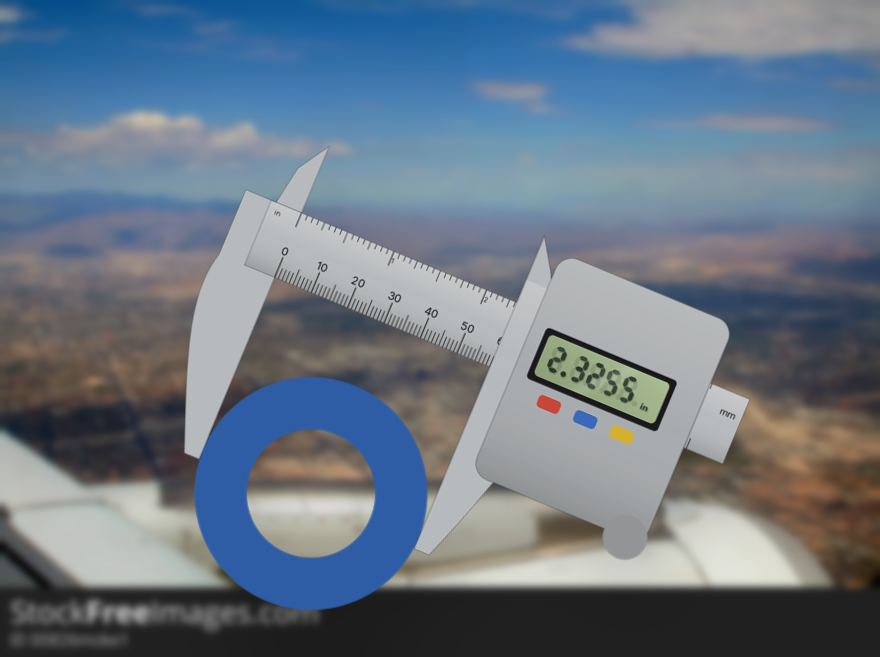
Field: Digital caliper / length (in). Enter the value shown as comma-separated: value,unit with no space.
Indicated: 2.3255,in
